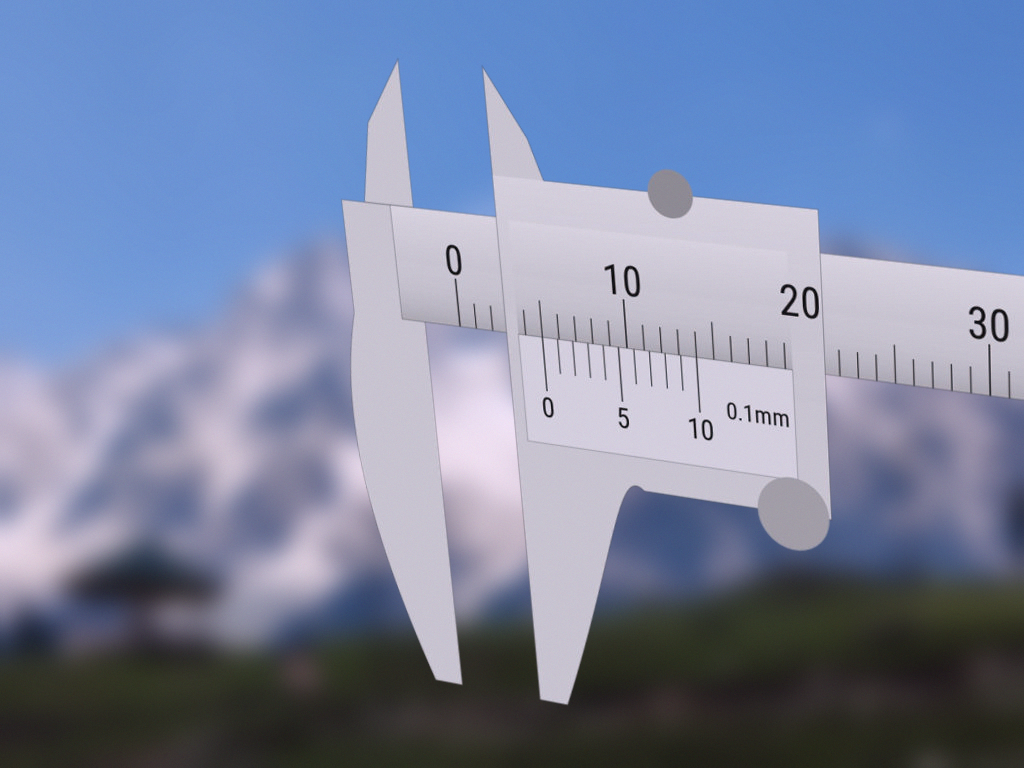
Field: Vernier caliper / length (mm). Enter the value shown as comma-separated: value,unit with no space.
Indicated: 5.0,mm
